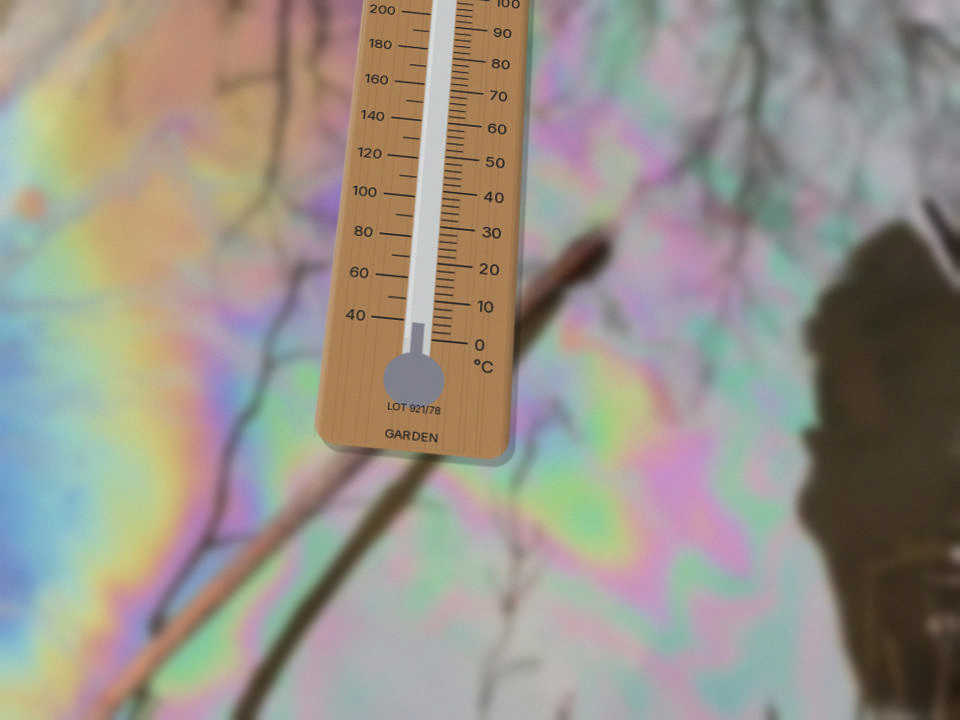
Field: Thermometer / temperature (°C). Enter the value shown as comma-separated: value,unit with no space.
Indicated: 4,°C
